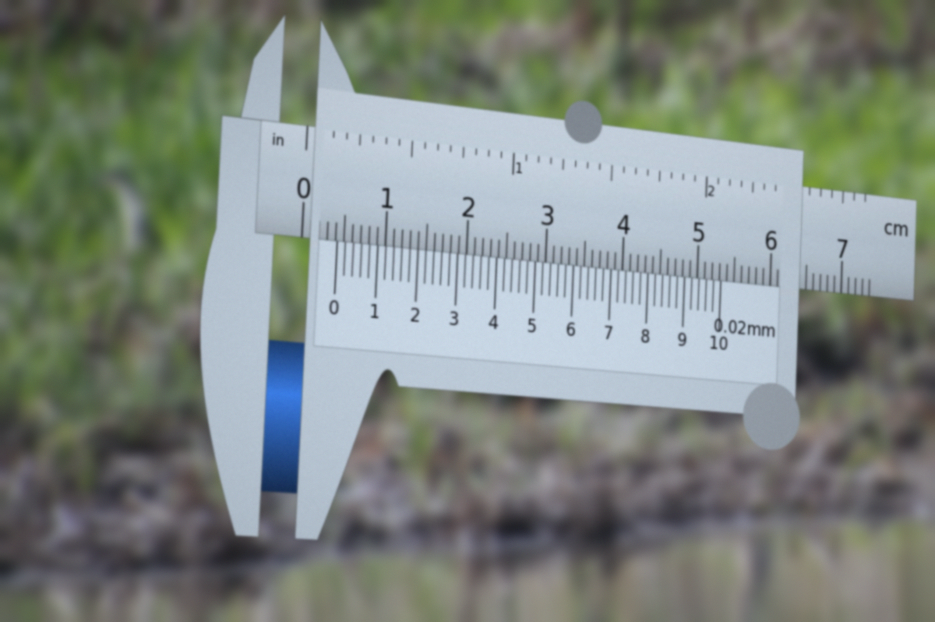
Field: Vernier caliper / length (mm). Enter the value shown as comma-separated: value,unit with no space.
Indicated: 4.2,mm
